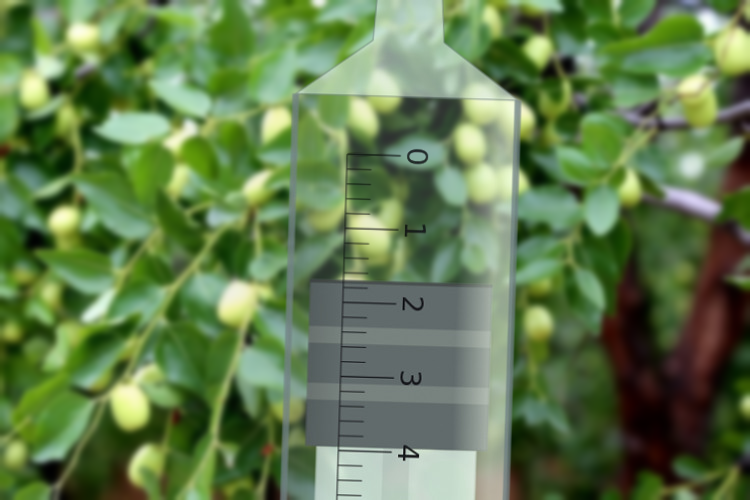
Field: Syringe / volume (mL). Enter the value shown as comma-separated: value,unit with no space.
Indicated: 1.7,mL
